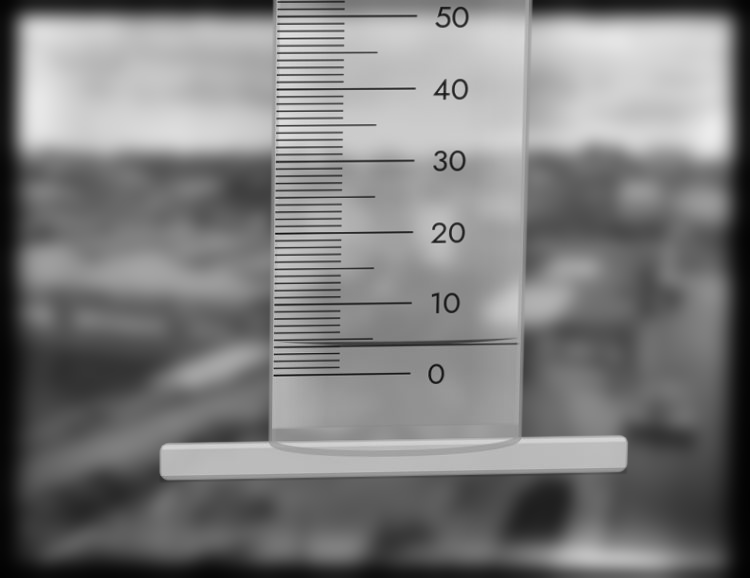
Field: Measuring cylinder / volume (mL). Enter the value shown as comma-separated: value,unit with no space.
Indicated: 4,mL
